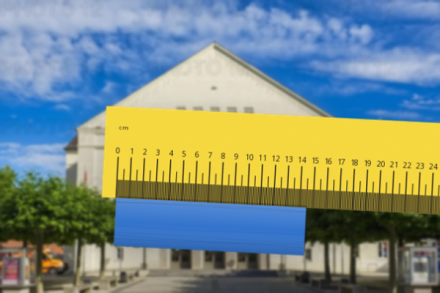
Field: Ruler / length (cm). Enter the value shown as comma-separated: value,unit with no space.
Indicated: 14.5,cm
